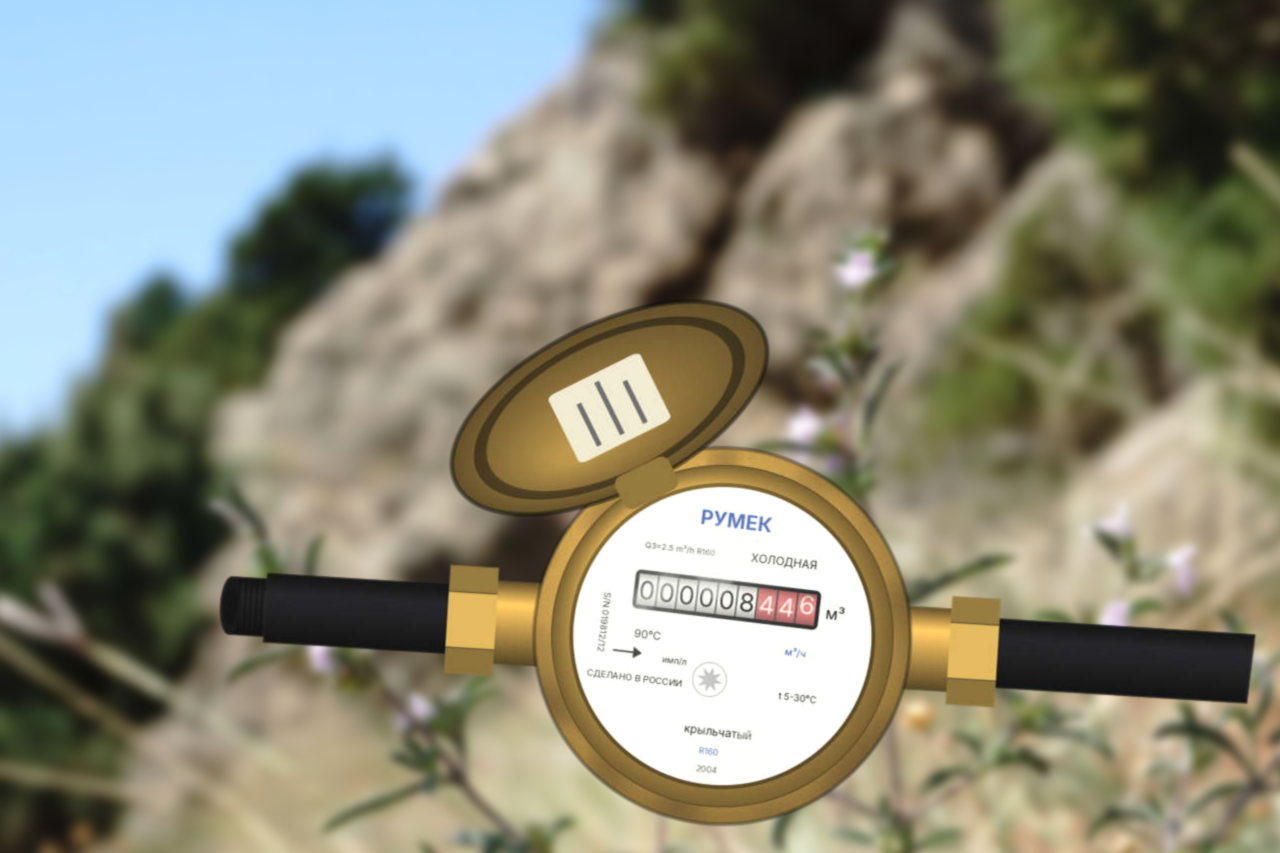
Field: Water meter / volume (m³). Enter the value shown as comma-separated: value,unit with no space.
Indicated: 8.446,m³
